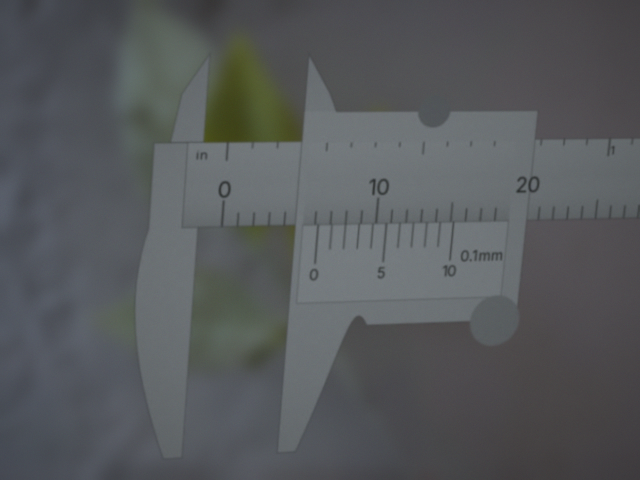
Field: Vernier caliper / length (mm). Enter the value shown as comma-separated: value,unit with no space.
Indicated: 6.2,mm
